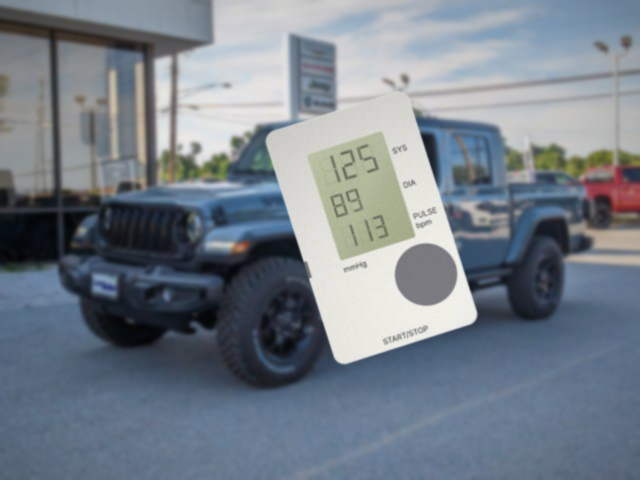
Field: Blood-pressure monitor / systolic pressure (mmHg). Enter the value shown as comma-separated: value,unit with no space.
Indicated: 125,mmHg
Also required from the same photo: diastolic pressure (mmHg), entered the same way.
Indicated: 89,mmHg
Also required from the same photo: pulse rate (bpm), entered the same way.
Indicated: 113,bpm
